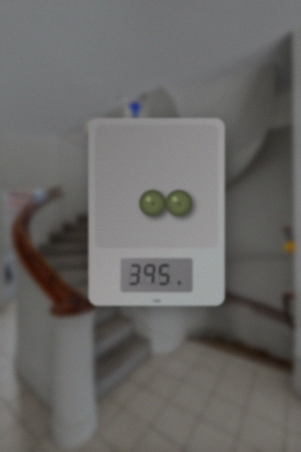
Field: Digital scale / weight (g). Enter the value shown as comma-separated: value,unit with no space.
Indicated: 395,g
